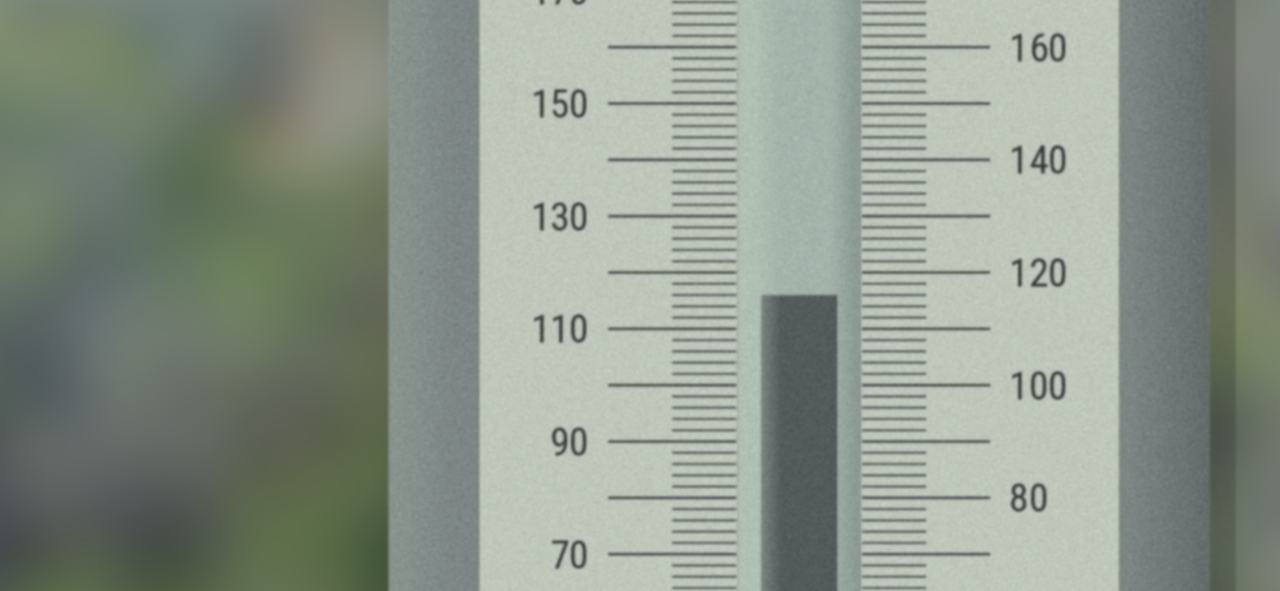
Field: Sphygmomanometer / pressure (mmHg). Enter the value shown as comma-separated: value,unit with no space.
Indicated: 116,mmHg
